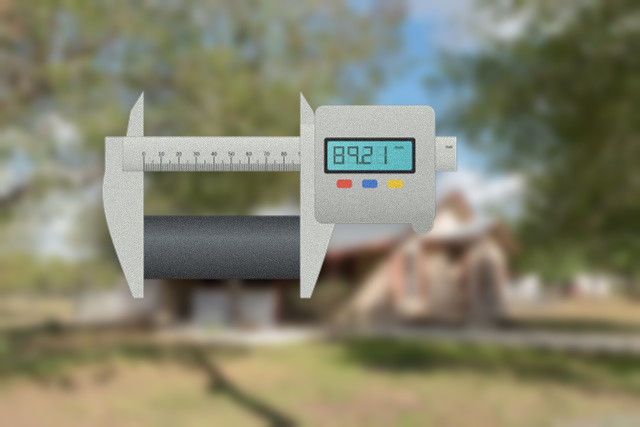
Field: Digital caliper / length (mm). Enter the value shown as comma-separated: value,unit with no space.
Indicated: 89.21,mm
